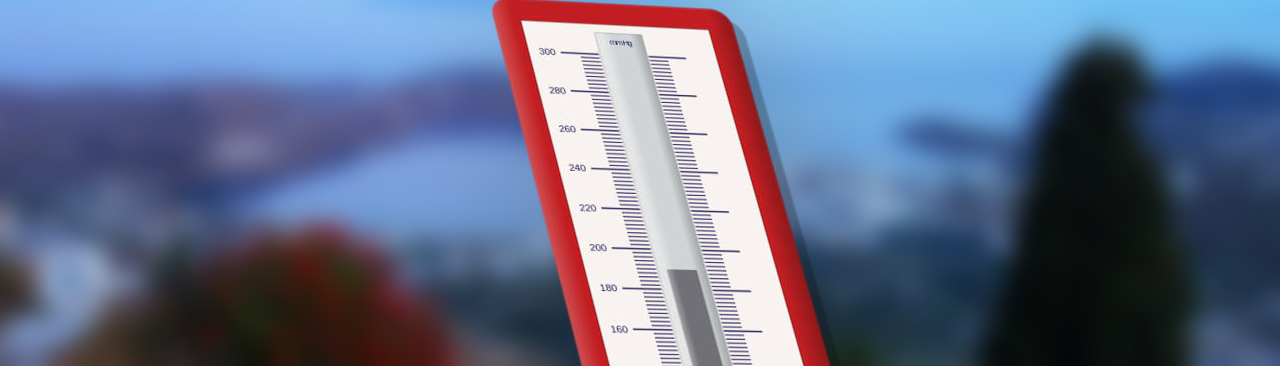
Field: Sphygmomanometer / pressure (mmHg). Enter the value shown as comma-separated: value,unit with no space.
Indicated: 190,mmHg
